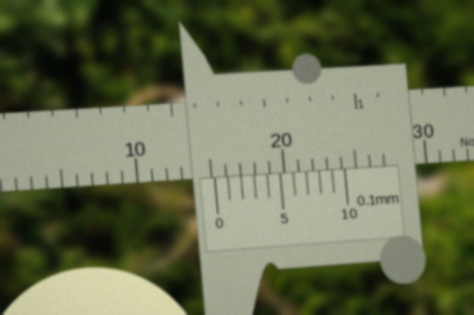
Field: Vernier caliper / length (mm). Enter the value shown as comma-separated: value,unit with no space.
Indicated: 15.2,mm
